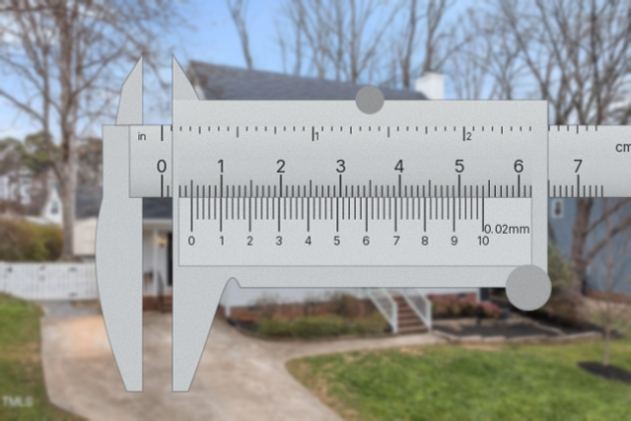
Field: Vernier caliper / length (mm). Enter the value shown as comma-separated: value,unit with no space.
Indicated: 5.0,mm
